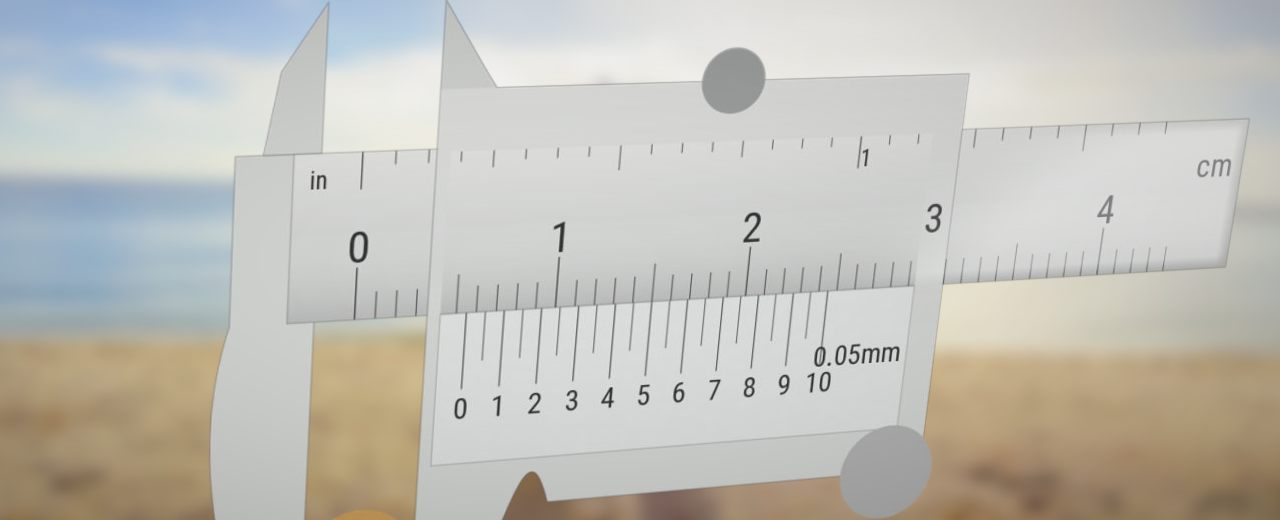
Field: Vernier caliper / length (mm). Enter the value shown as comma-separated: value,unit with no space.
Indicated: 5.5,mm
